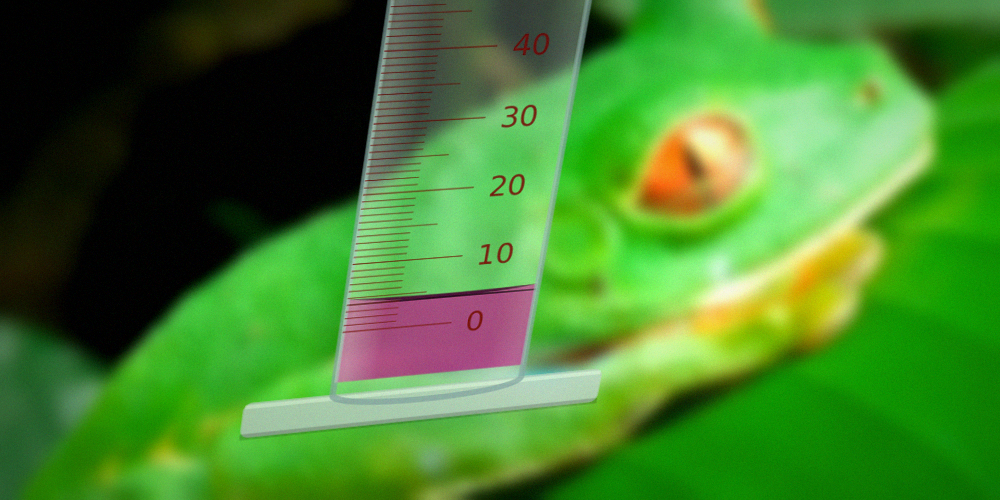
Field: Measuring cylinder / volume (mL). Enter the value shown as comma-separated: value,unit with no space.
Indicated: 4,mL
